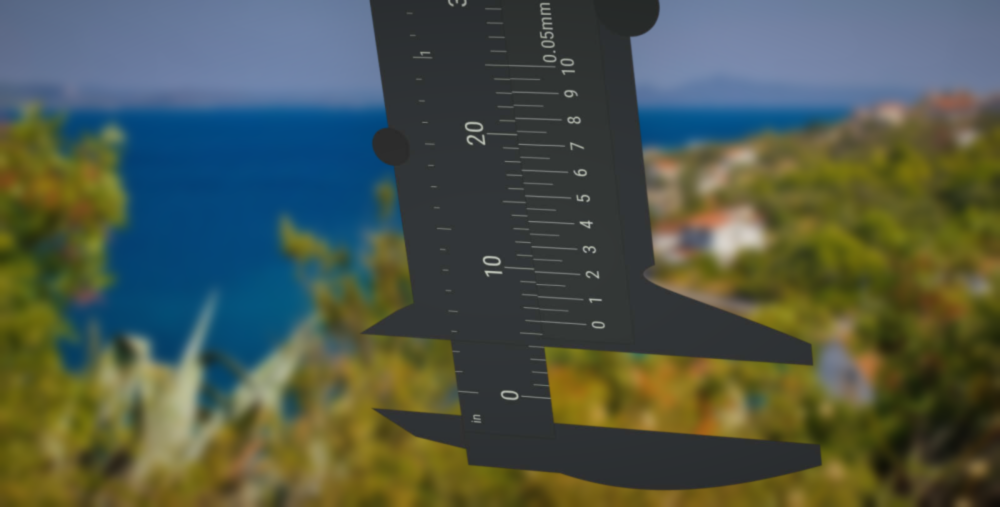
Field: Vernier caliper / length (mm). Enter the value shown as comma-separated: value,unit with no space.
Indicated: 6.0,mm
